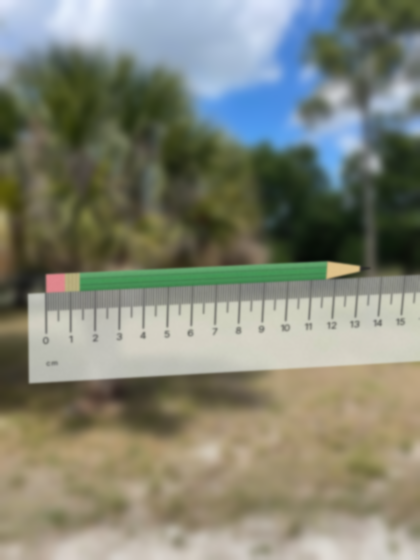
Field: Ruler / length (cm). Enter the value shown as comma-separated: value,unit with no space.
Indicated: 13.5,cm
